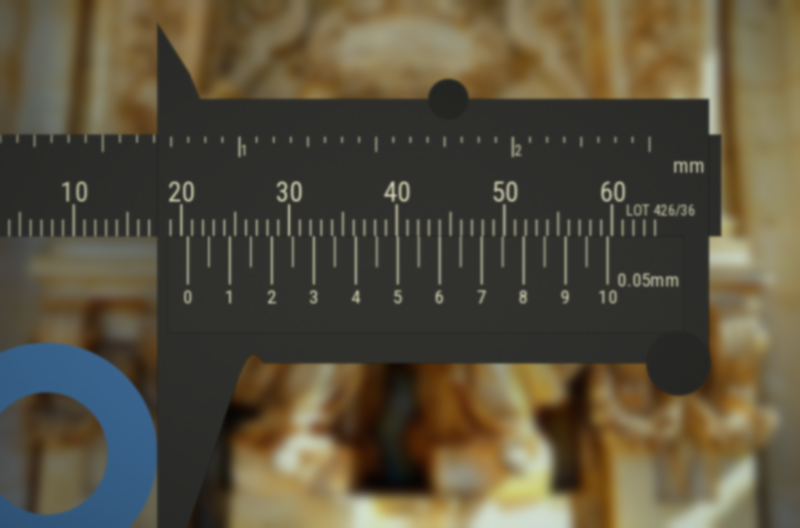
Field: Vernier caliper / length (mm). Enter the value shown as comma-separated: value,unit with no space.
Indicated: 20.6,mm
